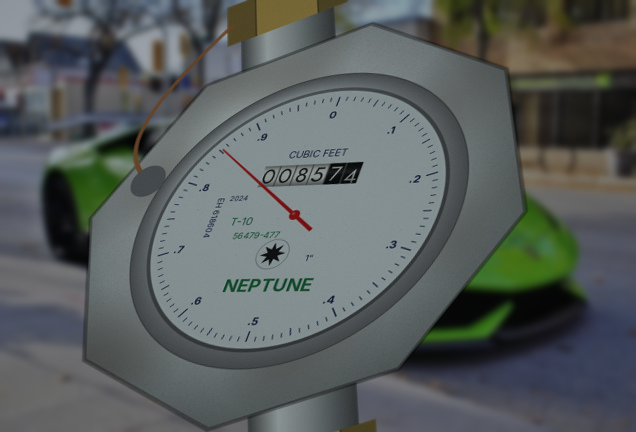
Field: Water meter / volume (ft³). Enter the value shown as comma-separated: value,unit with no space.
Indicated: 8573.85,ft³
